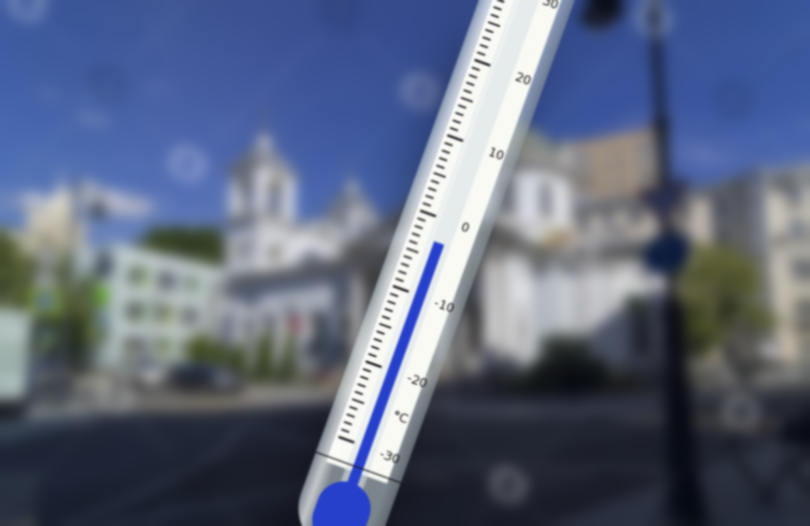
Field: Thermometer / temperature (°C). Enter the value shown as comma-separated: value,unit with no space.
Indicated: -3,°C
